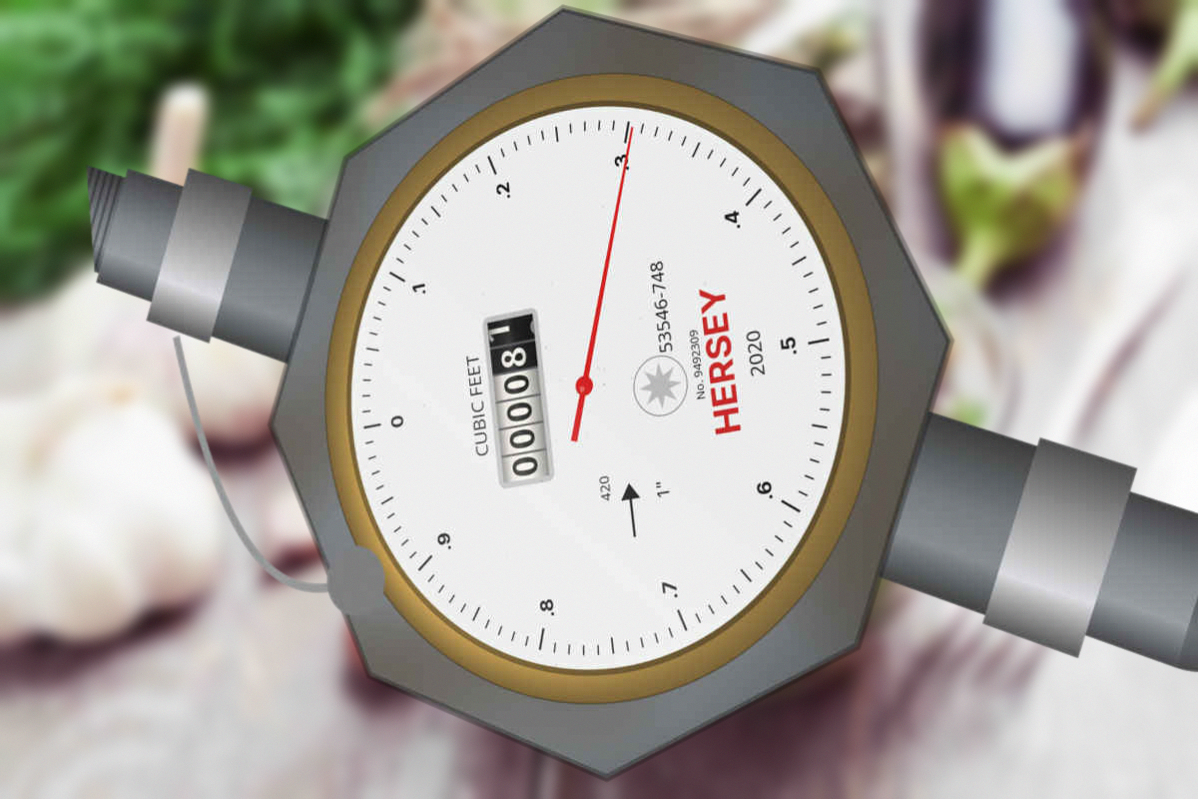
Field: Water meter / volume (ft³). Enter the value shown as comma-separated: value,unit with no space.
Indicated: 81.30,ft³
